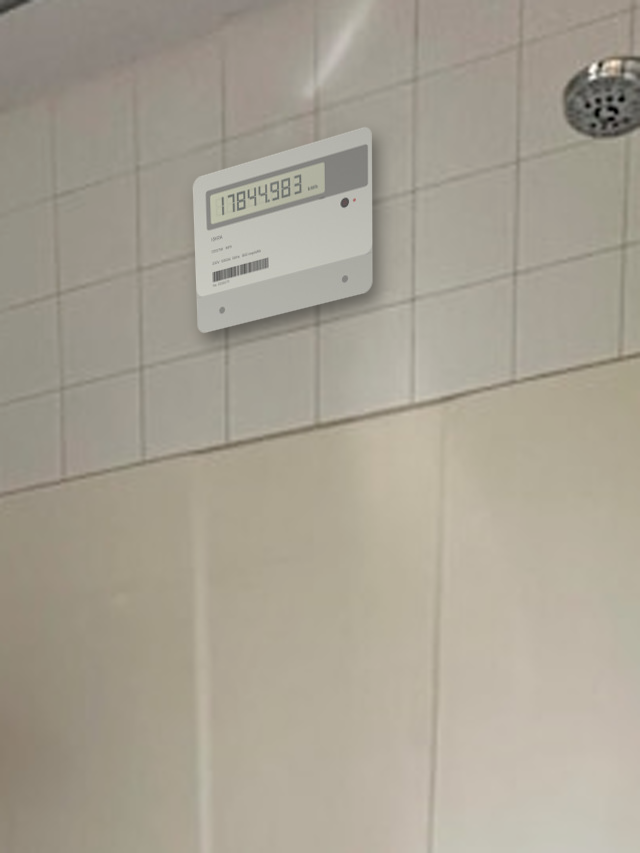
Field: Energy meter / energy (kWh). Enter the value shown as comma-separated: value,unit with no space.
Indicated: 17844.983,kWh
